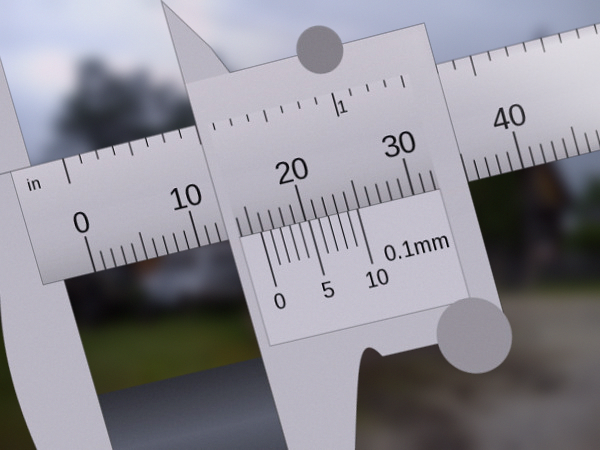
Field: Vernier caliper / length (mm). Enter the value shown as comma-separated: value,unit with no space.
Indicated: 15.8,mm
